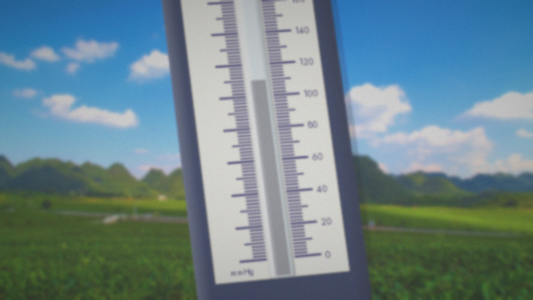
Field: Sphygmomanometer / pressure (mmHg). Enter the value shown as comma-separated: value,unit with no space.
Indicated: 110,mmHg
